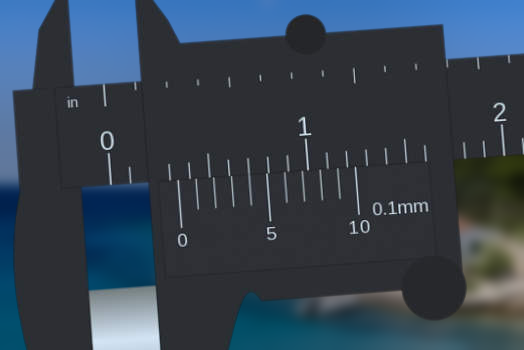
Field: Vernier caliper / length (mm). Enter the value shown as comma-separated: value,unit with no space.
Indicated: 3.4,mm
